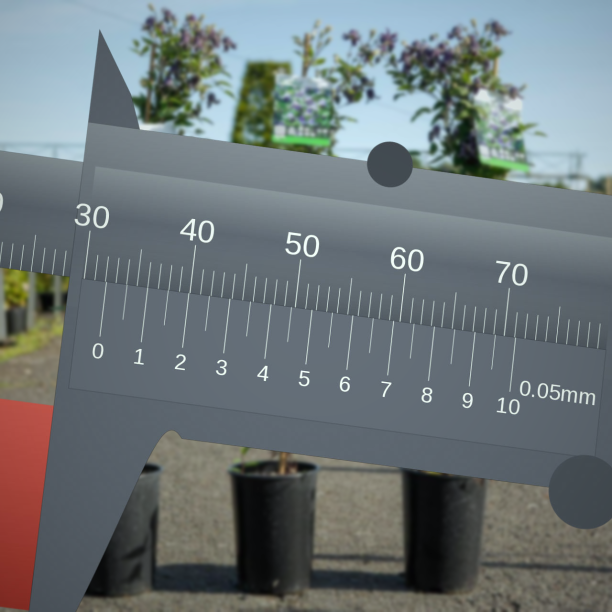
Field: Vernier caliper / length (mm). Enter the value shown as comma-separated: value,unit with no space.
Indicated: 32.1,mm
